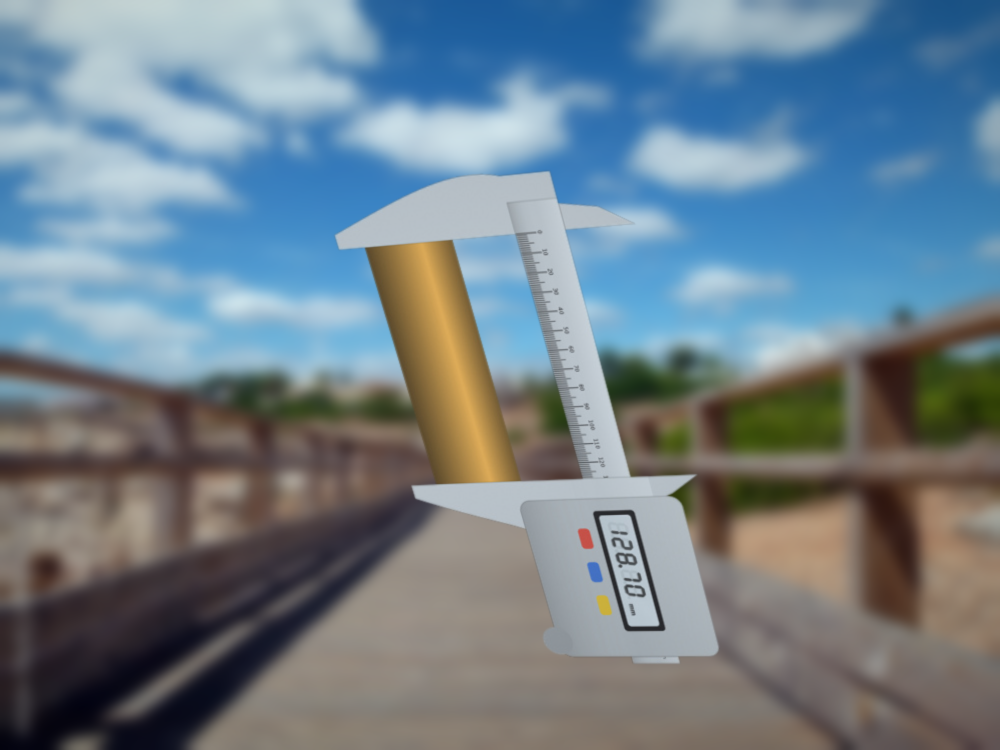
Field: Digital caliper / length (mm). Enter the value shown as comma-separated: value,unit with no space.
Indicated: 128.70,mm
